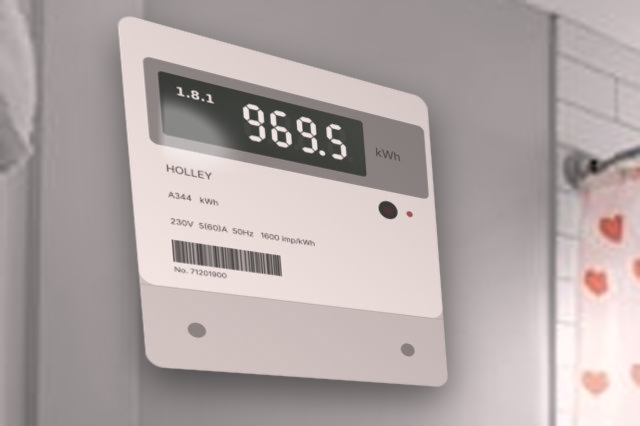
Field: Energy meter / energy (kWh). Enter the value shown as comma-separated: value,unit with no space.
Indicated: 969.5,kWh
